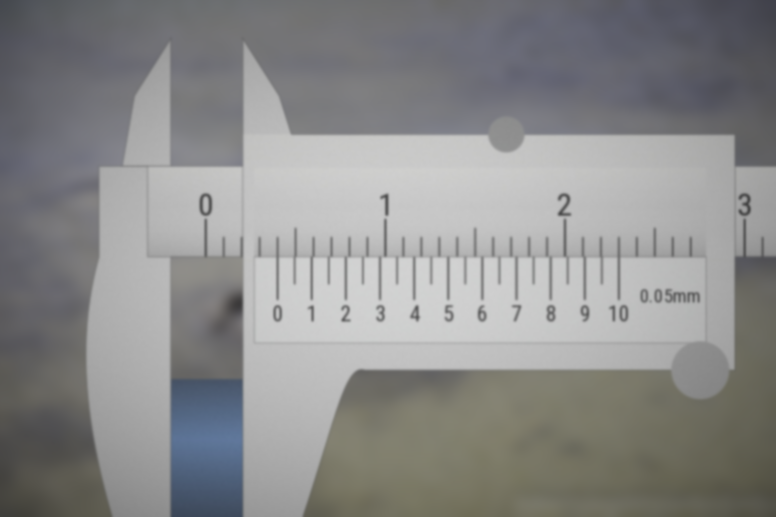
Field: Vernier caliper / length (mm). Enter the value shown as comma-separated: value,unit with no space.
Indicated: 4.0,mm
